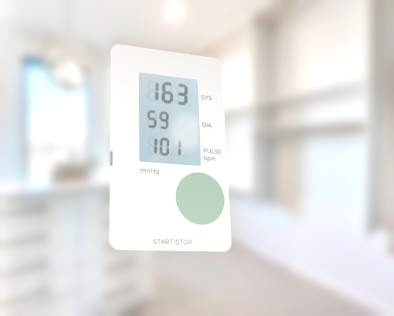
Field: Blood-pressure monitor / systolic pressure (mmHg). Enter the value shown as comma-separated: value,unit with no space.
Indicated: 163,mmHg
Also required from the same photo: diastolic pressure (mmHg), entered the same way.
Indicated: 59,mmHg
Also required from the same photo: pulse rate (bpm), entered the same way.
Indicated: 101,bpm
